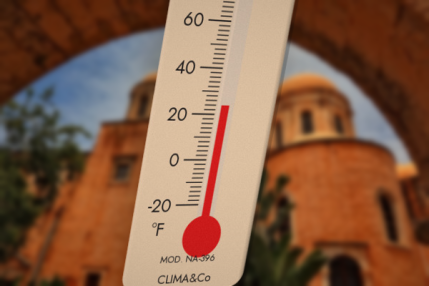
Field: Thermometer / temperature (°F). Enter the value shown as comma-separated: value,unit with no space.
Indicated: 24,°F
